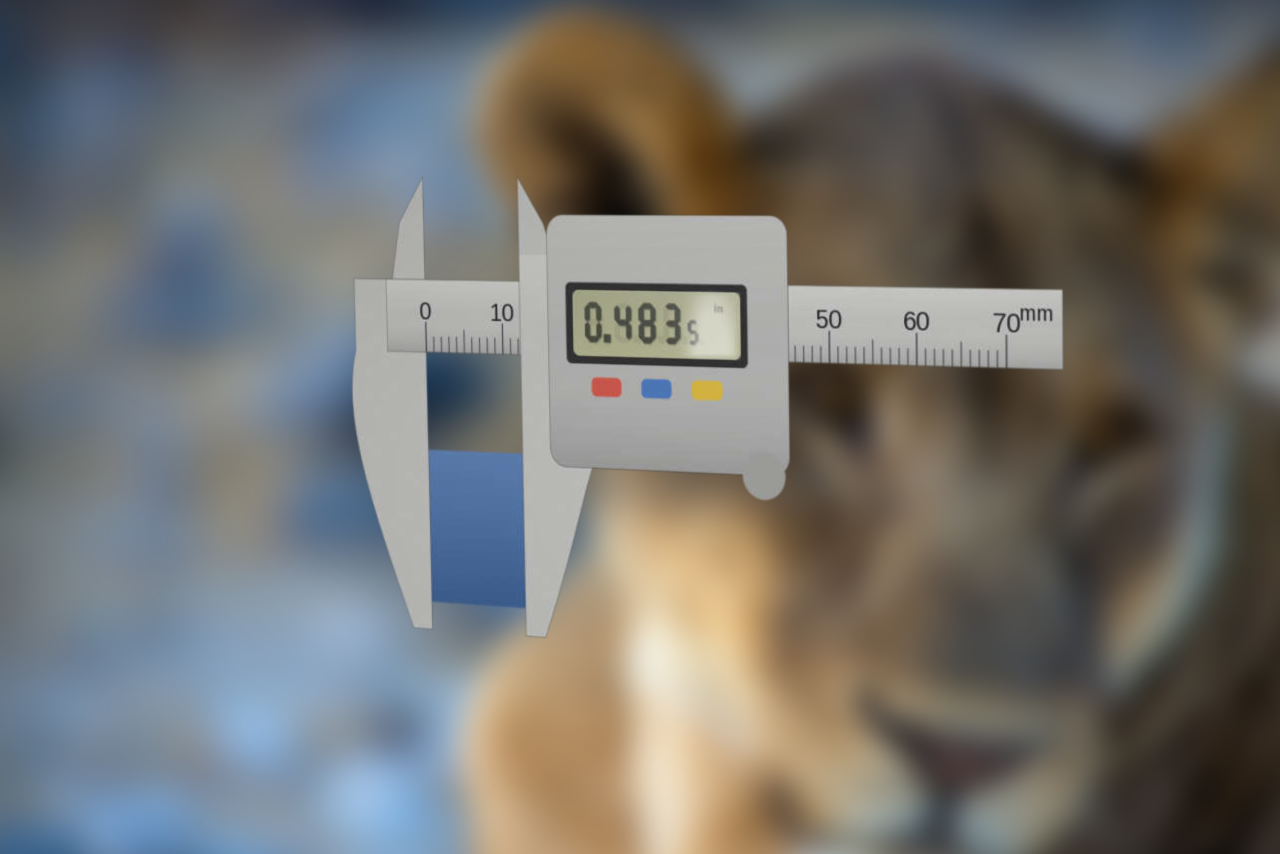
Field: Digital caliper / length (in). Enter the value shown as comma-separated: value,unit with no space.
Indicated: 0.4835,in
